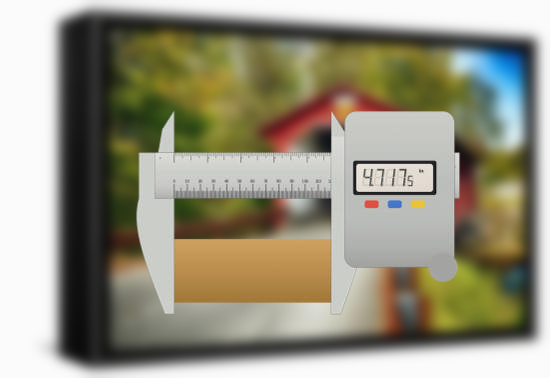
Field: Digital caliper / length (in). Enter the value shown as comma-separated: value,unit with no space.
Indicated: 4.7175,in
